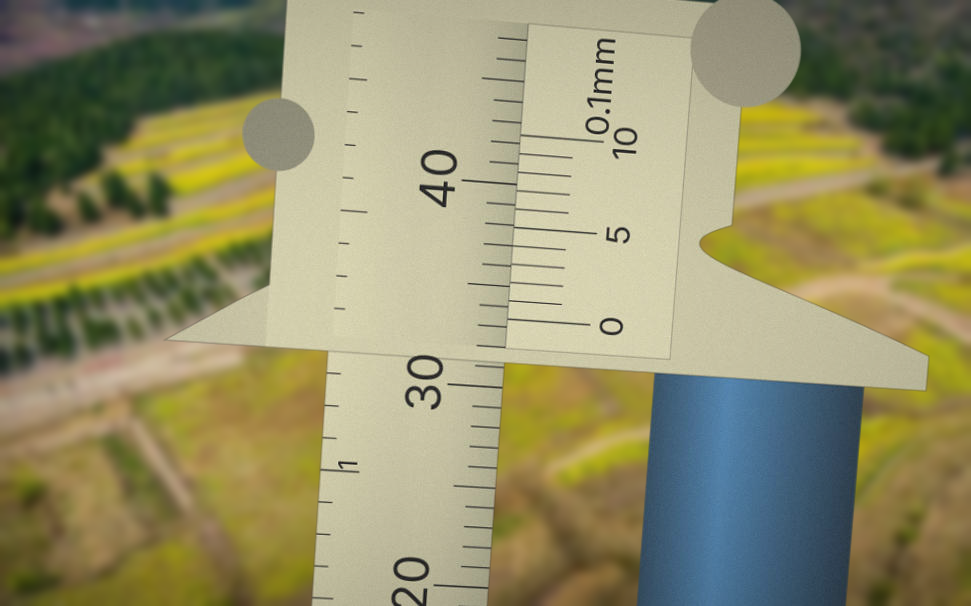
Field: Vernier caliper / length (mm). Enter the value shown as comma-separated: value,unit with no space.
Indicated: 33.4,mm
